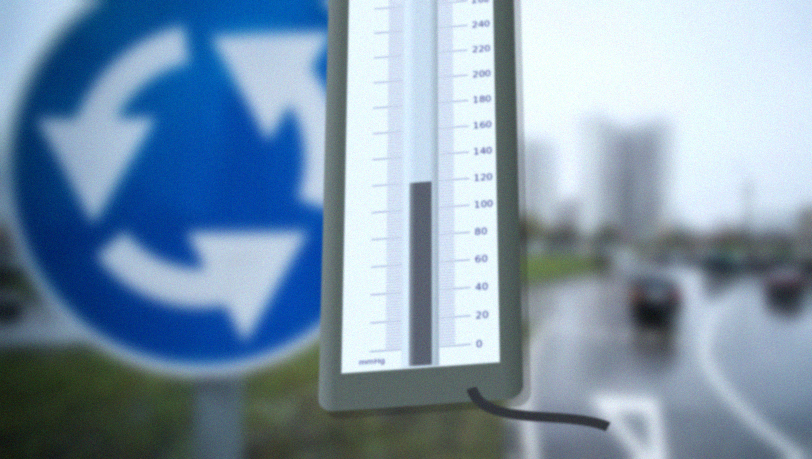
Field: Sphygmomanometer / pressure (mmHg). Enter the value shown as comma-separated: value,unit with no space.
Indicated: 120,mmHg
